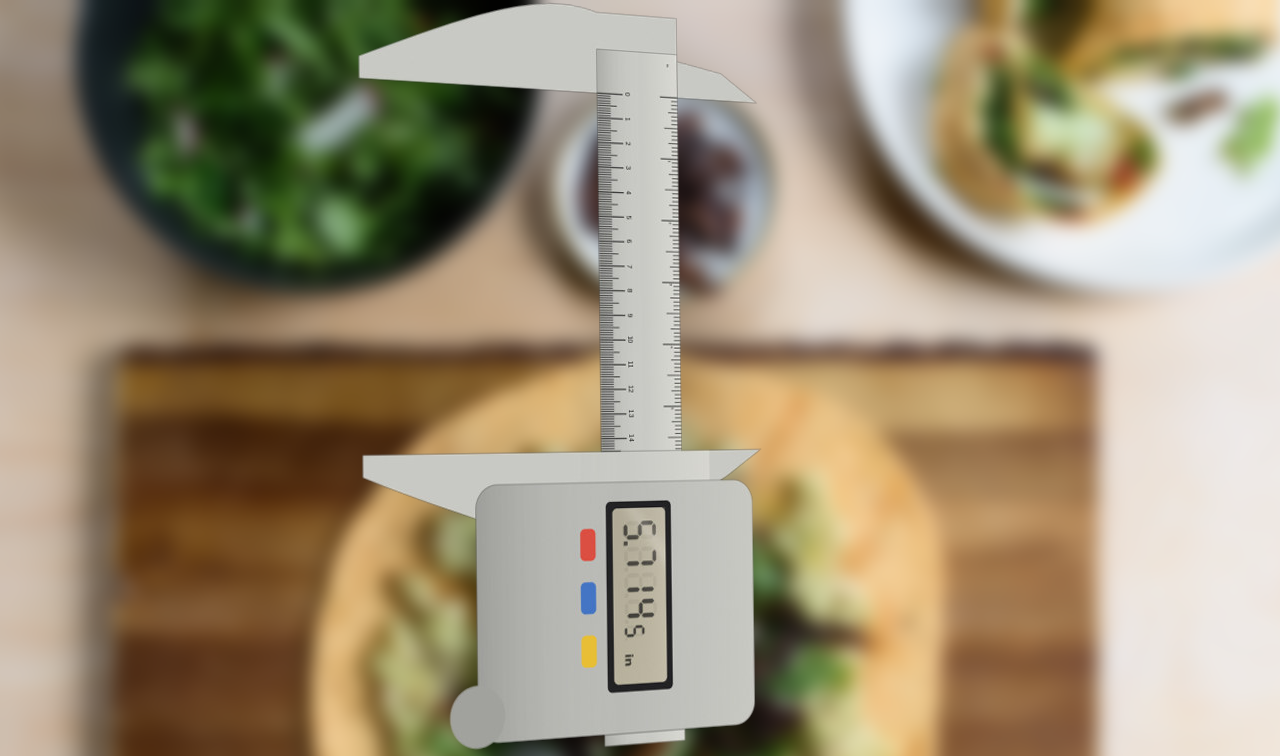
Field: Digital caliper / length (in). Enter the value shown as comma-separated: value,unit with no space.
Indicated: 5.7145,in
